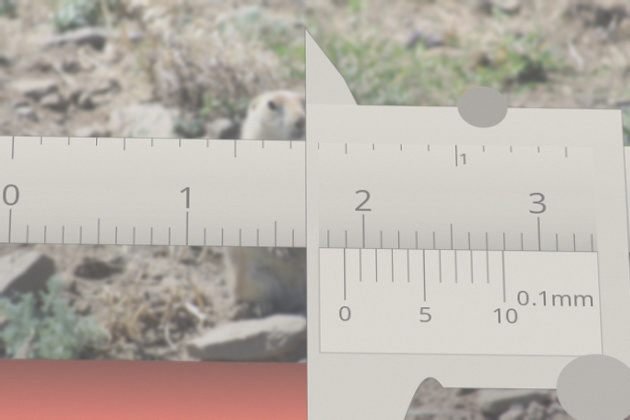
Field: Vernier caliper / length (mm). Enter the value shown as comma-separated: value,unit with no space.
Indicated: 18.9,mm
